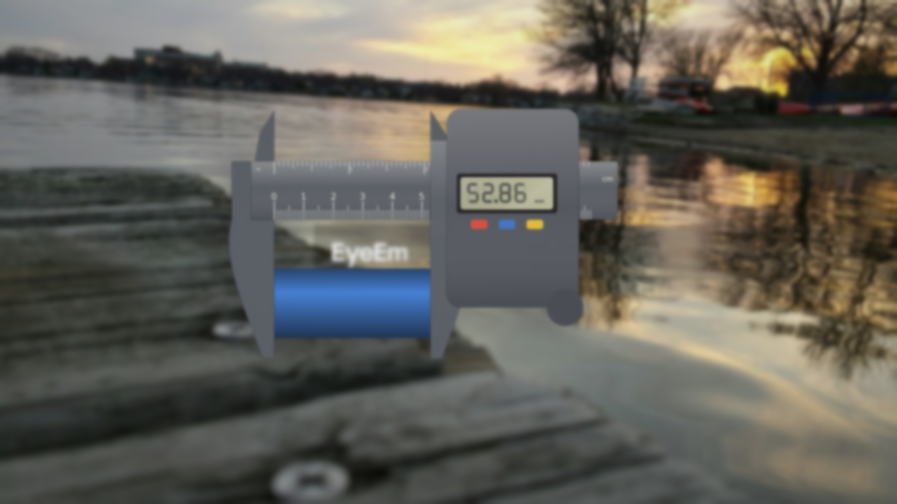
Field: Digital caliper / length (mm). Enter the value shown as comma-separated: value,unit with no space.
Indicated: 52.86,mm
